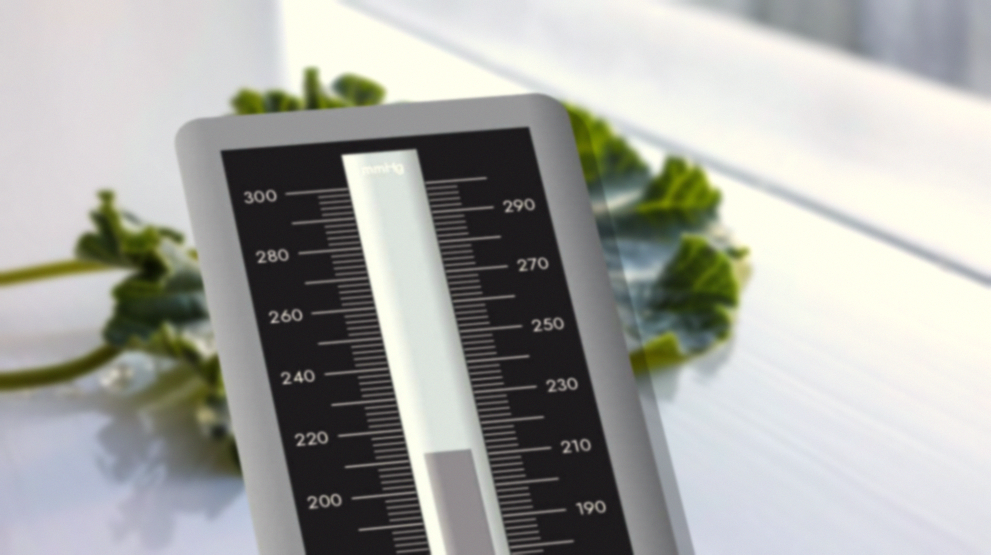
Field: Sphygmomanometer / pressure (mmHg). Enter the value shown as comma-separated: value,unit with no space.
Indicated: 212,mmHg
